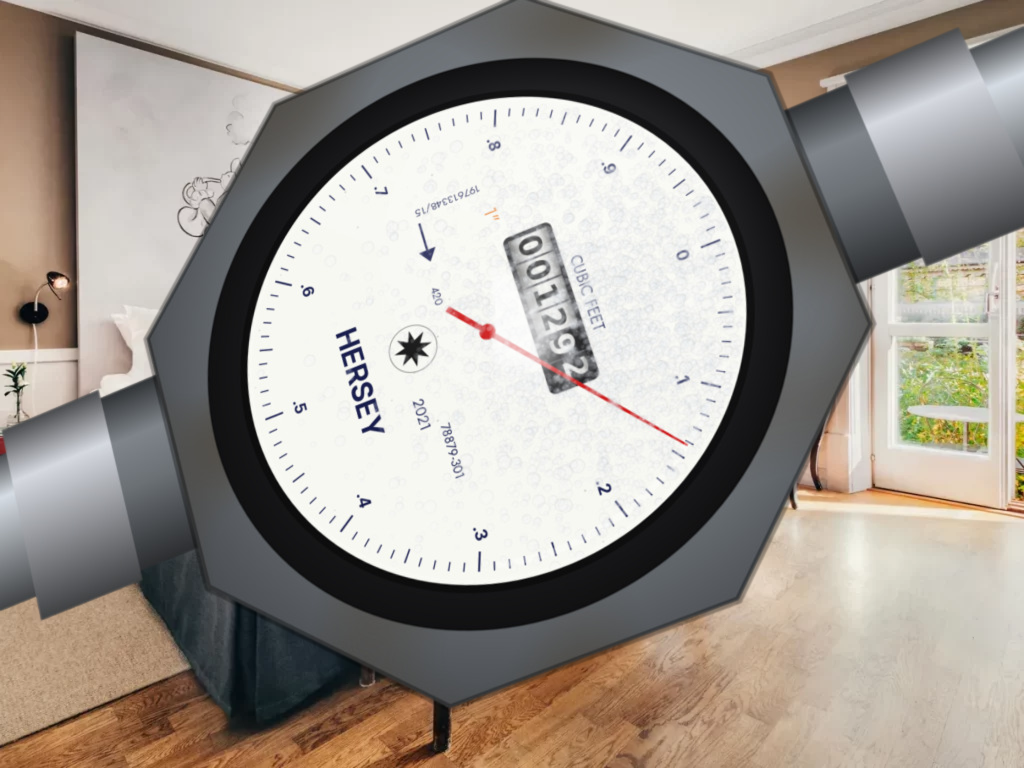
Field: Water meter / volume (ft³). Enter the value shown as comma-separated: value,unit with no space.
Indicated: 1292.14,ft³
